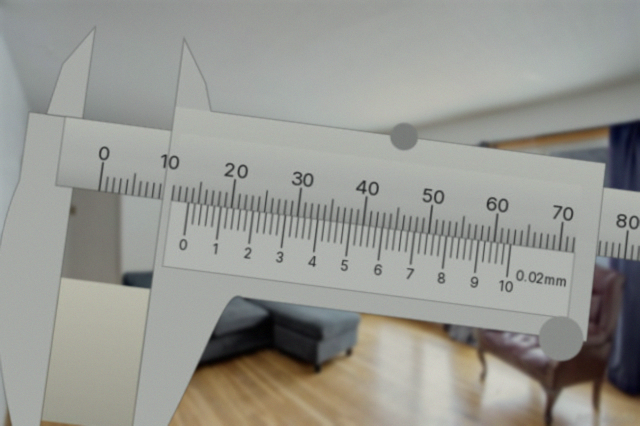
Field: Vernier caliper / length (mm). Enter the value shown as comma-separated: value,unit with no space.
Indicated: 13.5,mm
